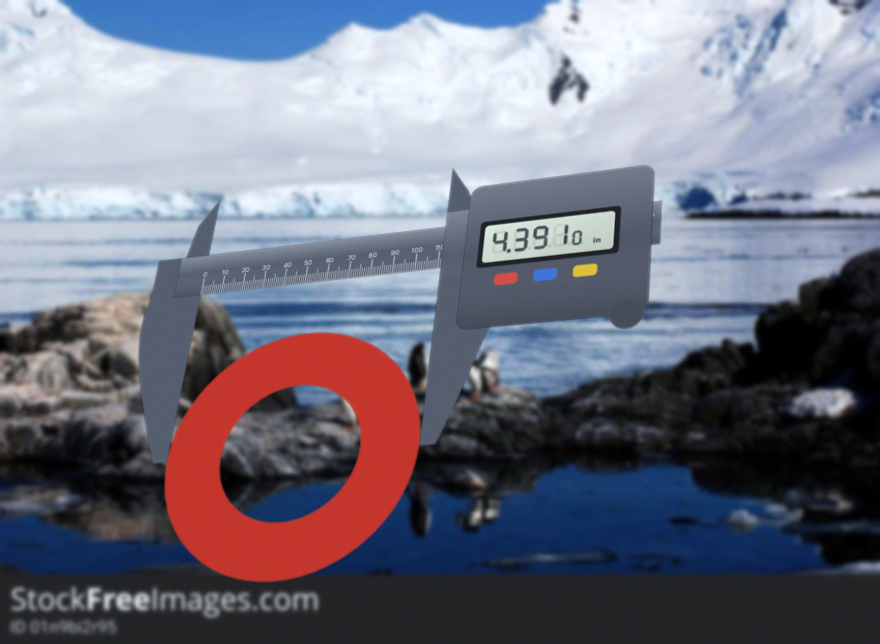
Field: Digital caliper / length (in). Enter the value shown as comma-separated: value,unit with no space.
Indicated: 4.3910,in
